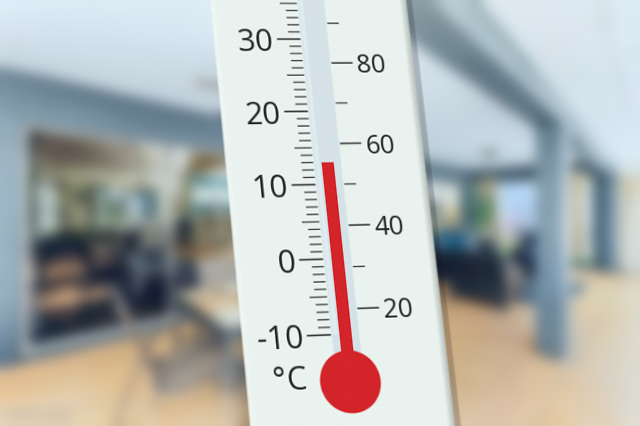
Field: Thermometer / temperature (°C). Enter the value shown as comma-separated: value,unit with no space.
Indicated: 13,°C
